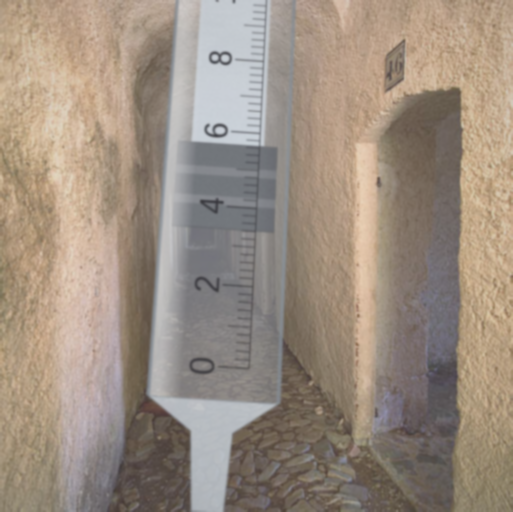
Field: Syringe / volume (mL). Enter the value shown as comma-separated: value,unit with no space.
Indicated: 3.4,mL
